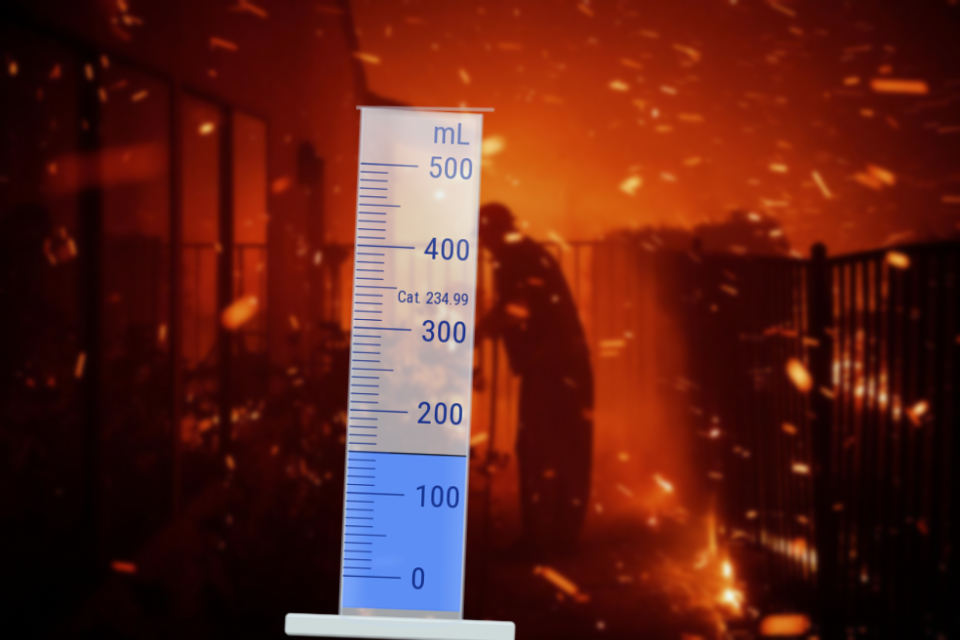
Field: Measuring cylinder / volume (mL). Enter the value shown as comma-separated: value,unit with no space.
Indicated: 150,mL
